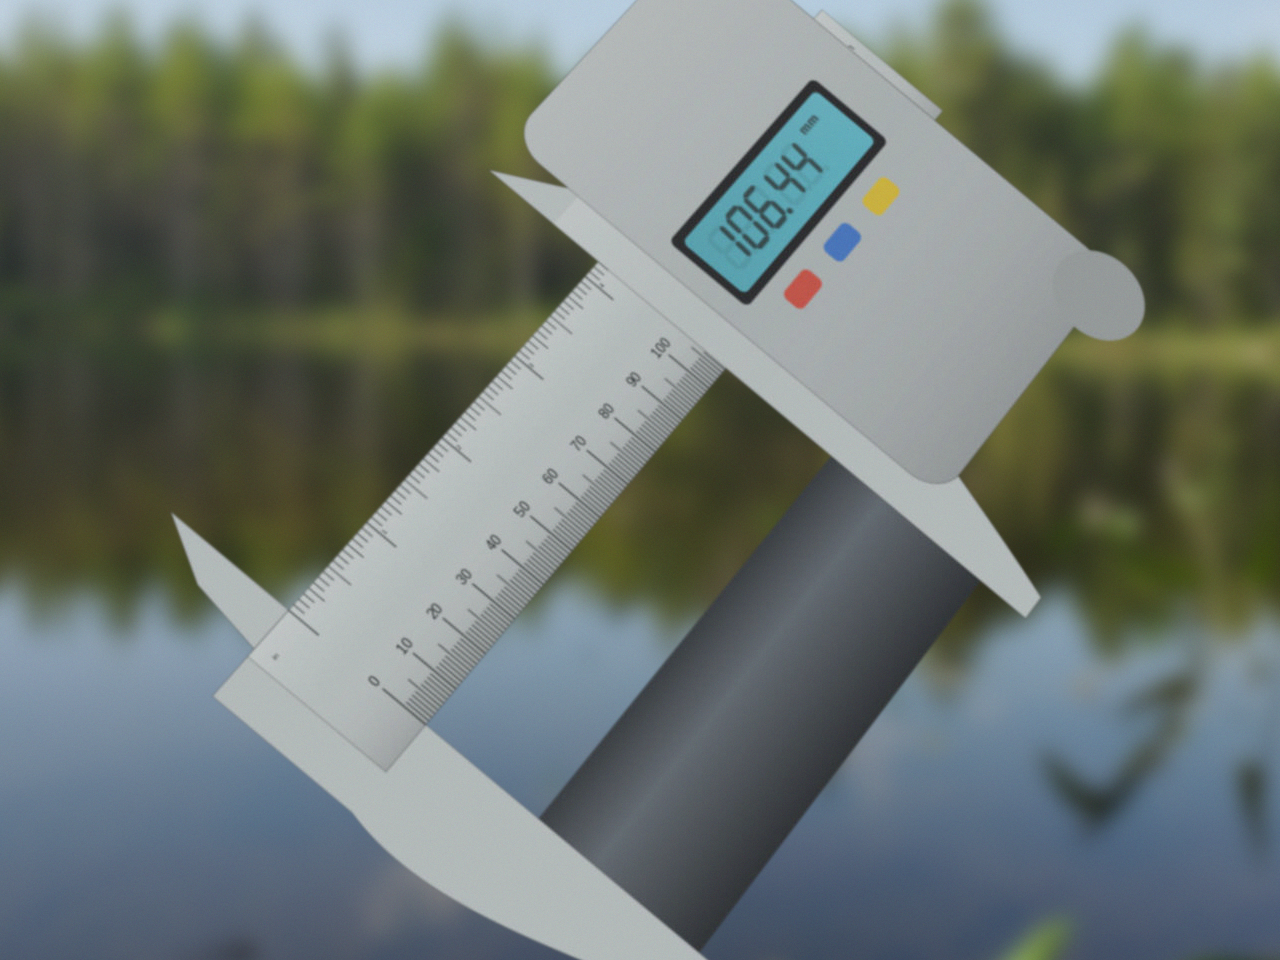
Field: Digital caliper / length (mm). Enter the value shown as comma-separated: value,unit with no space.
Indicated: 106.44,mm
